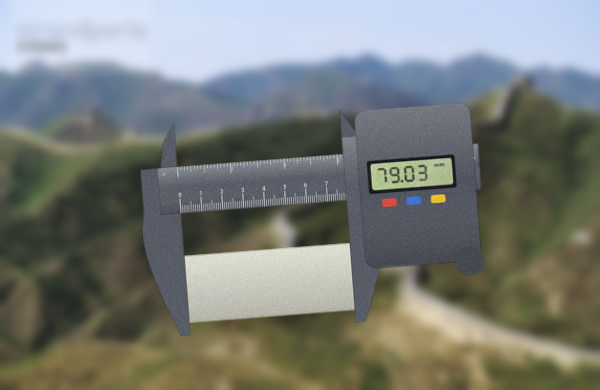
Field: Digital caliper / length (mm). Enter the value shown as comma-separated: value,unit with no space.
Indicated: 79.03,mm
